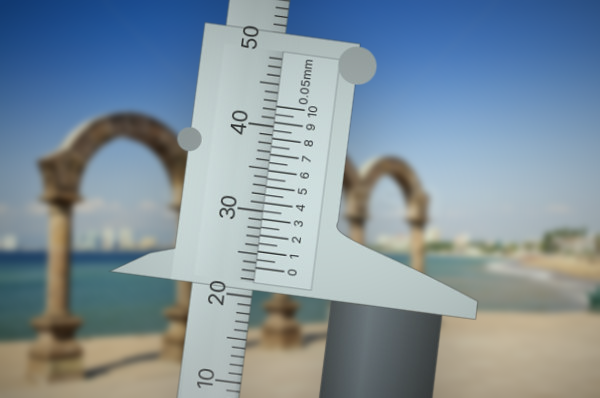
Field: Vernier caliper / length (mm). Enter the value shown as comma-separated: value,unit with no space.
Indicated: 23.4,mm
